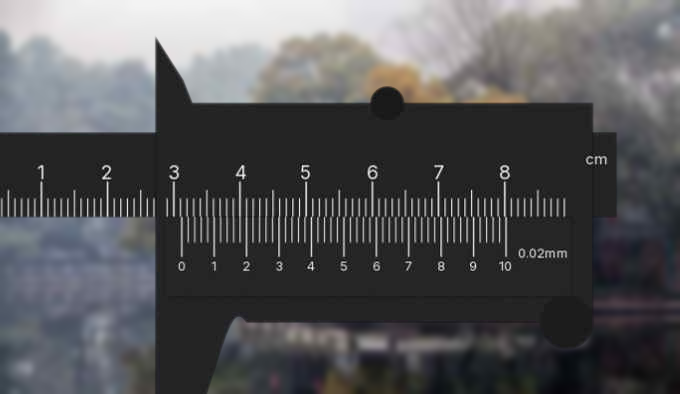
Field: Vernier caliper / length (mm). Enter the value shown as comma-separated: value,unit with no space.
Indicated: 31.2,mm
